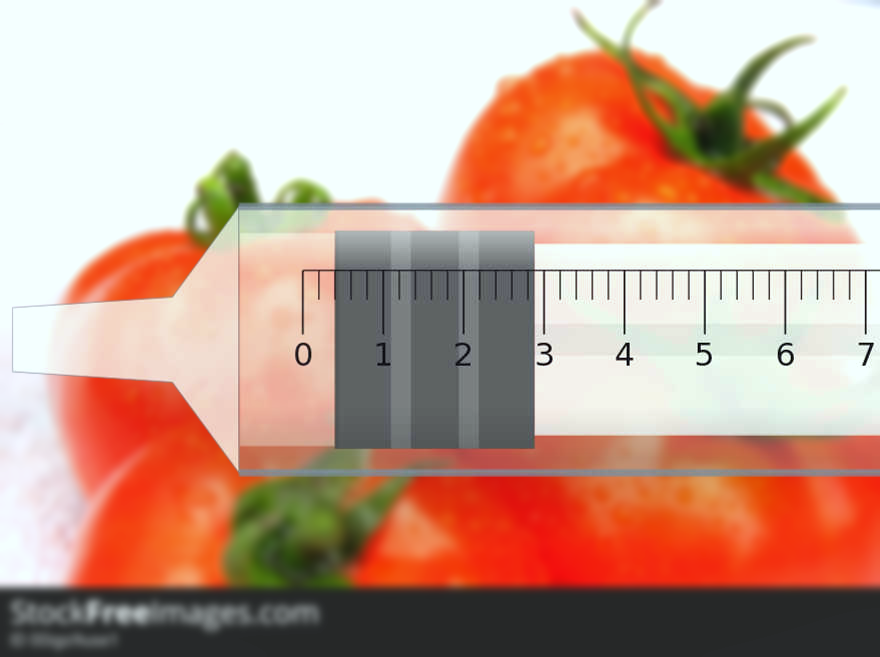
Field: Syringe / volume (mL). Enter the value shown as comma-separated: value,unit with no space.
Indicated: 0.4,mL
